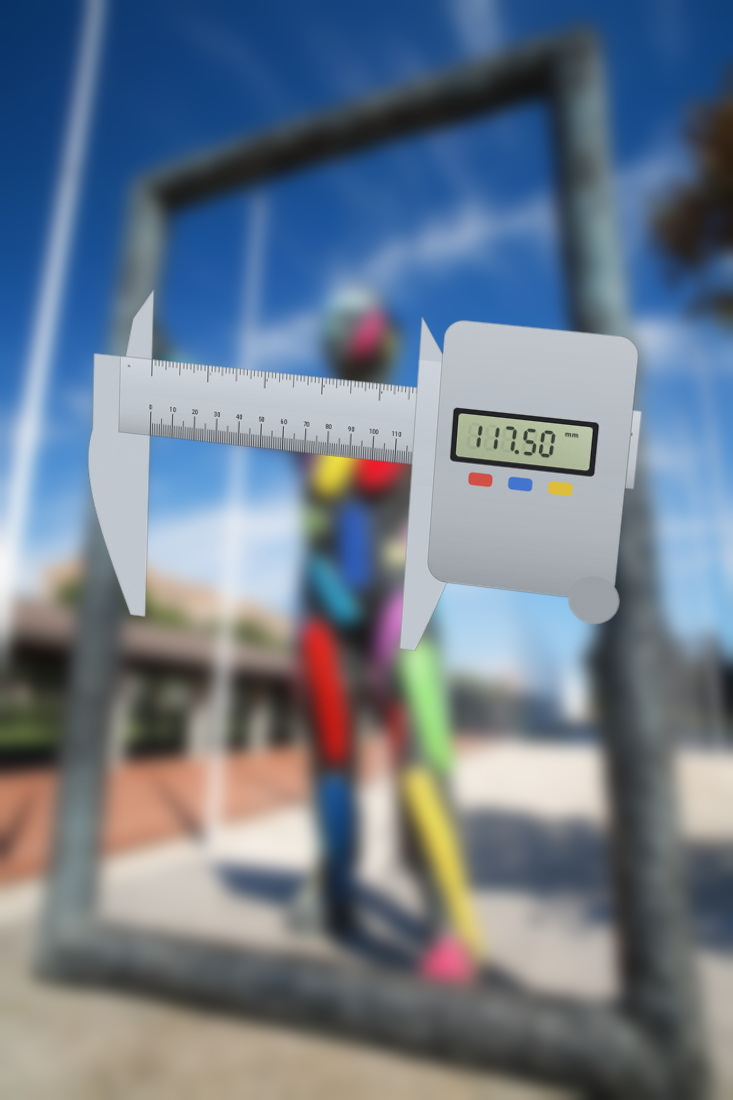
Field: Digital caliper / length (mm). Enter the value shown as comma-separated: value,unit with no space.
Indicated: 117.50,mm
